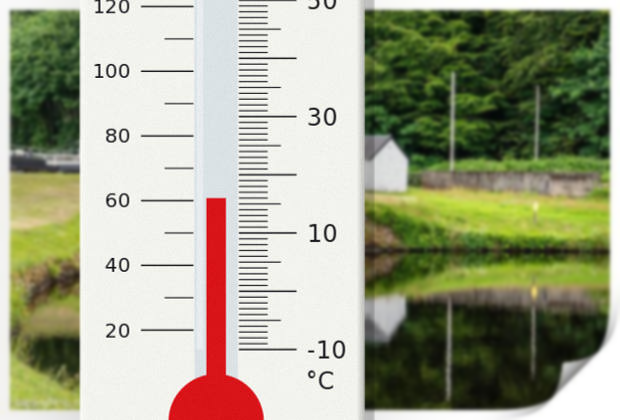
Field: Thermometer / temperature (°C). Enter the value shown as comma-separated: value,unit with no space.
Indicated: 16,°C
